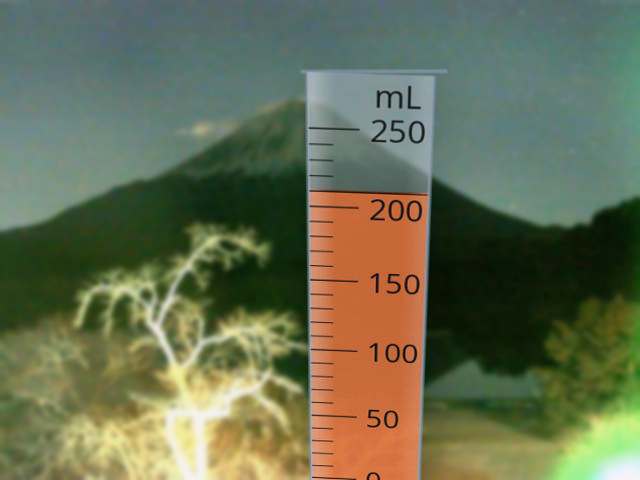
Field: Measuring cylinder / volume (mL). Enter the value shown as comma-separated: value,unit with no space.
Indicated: 210,mL
